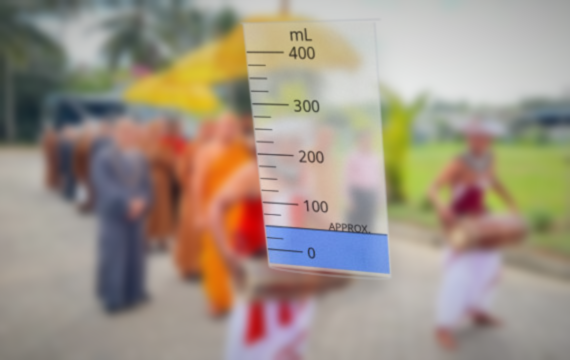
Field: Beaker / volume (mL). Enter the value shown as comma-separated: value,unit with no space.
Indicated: 50,mL
